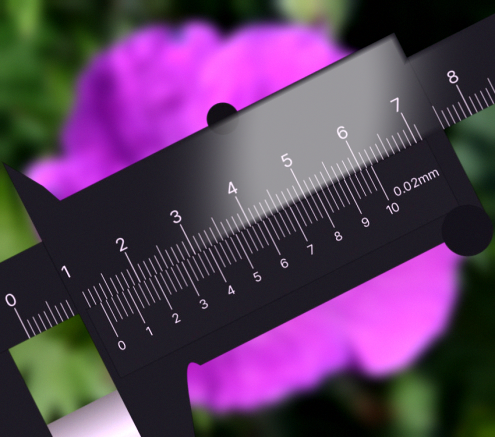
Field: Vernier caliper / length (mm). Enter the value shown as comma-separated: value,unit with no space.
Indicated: 12.8,mm
